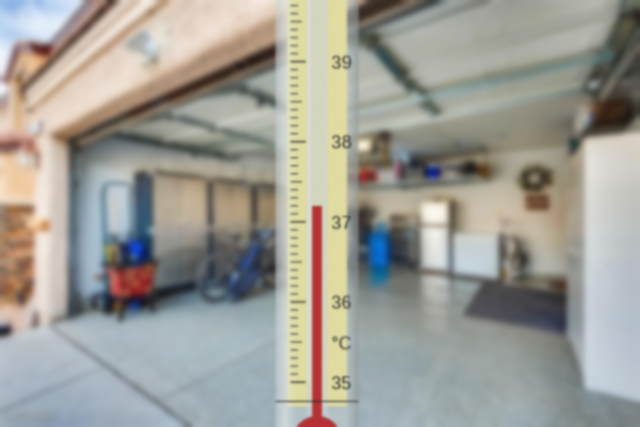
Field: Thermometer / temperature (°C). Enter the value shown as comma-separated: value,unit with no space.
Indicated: 37.2,°C
